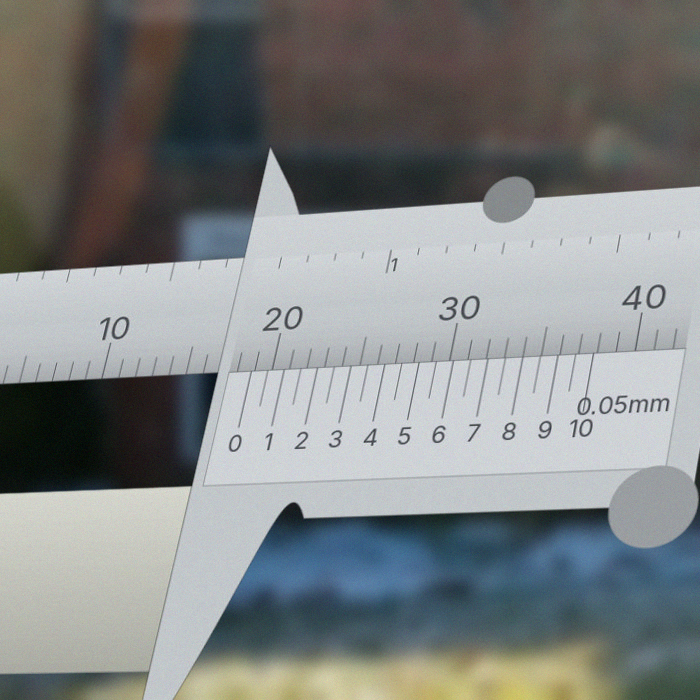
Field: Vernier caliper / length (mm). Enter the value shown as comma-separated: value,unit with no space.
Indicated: 18.8,mm
